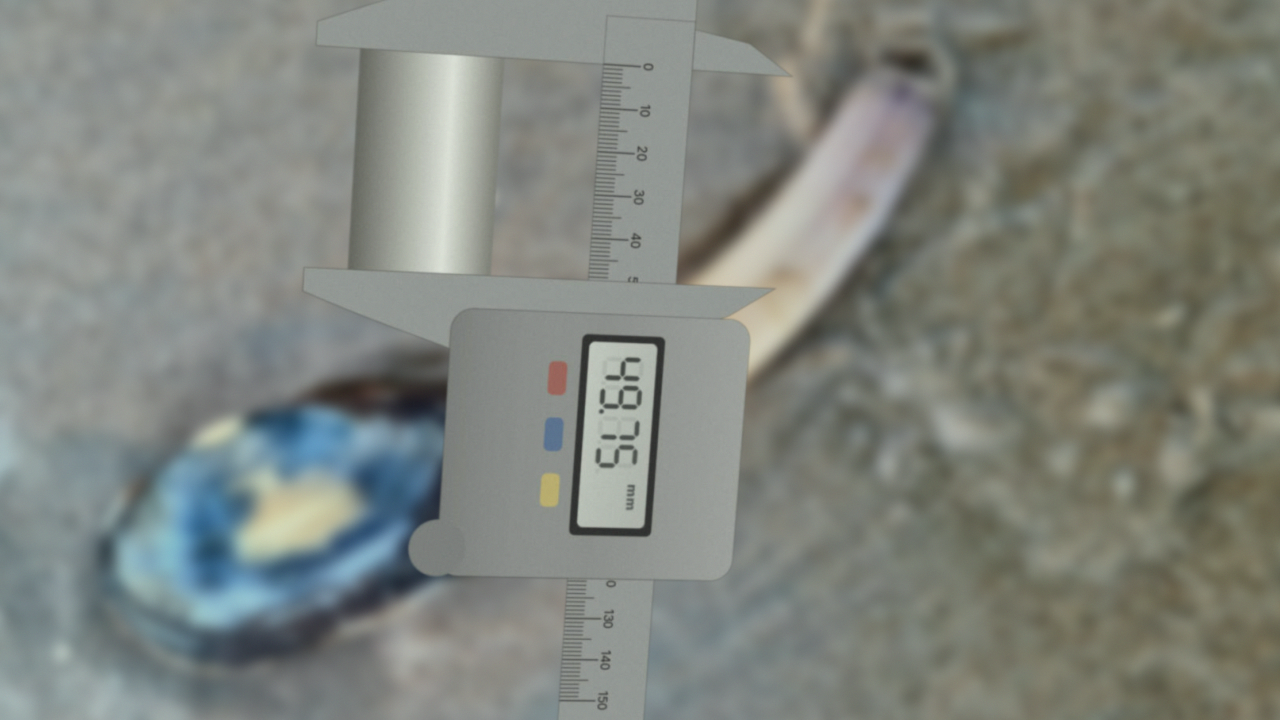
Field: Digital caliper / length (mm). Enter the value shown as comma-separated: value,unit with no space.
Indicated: 49.75,mm
